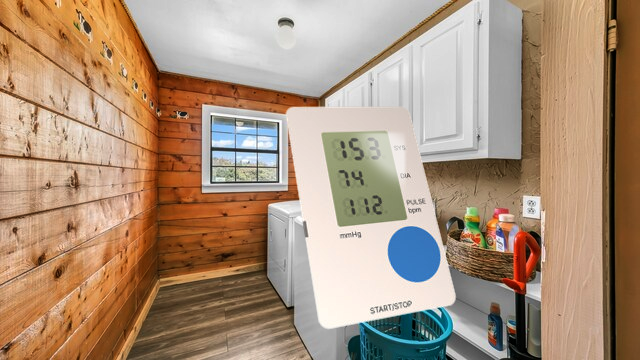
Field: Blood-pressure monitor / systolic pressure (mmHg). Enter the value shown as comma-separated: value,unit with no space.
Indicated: 153,mmHg
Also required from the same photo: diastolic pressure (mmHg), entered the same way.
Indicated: 74,mmHg
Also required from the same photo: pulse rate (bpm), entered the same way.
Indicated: 112,bpm
